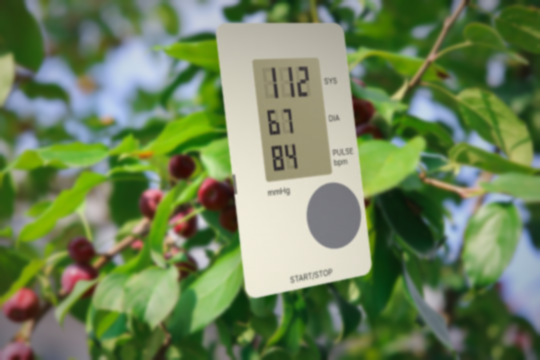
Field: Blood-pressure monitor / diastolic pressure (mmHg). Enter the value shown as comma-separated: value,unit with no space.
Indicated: 67,mmHg
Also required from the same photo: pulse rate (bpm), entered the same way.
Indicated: 84,bpm
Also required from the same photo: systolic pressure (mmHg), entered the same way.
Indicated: 112,mmHg
